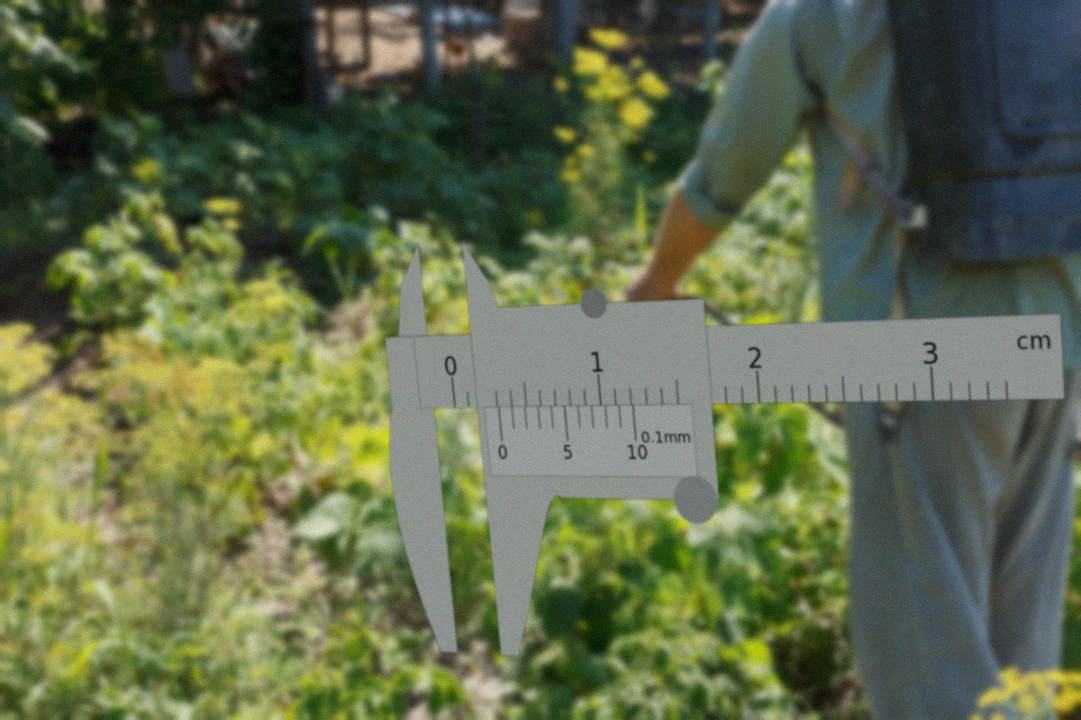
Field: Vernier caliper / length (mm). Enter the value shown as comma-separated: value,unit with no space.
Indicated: 3.1,mm
